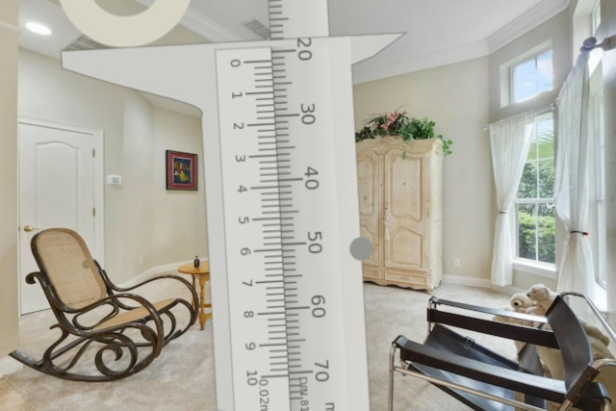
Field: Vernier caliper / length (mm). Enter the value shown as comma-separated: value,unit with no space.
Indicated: 21.4,mm
